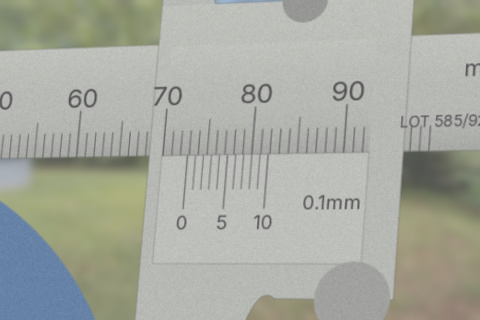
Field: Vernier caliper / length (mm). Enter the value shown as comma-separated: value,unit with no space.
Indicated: 72.8,mm
